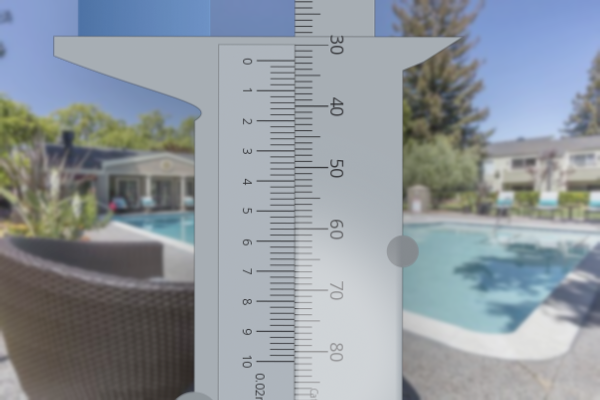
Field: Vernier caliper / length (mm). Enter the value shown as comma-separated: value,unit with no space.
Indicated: 32.6,mm
